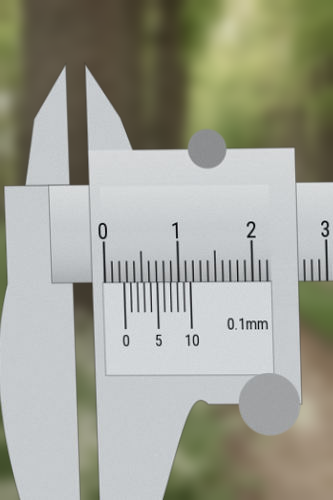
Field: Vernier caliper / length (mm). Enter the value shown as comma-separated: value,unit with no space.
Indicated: 2.6,mm
